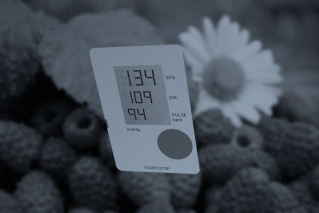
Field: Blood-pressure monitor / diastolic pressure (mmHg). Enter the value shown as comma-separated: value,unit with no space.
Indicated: 109,mmHg
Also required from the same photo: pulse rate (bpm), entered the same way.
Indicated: 94,bpm
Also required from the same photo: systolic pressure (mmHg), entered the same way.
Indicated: 134,mmHg
